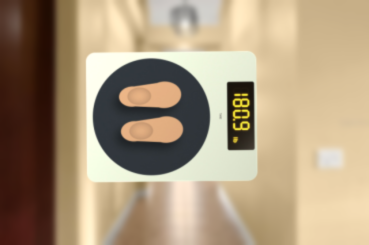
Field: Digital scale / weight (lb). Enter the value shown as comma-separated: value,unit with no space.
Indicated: 180.9,lb
